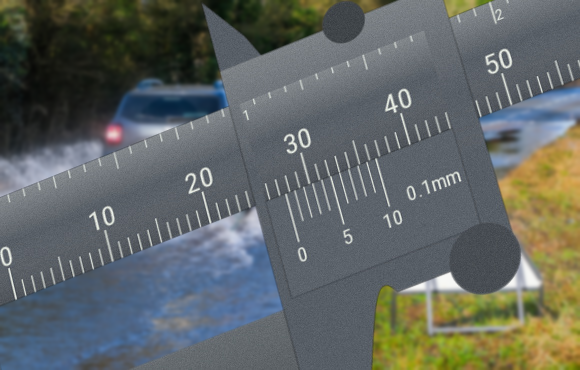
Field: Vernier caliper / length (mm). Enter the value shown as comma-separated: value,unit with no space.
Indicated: 27.6,mm
